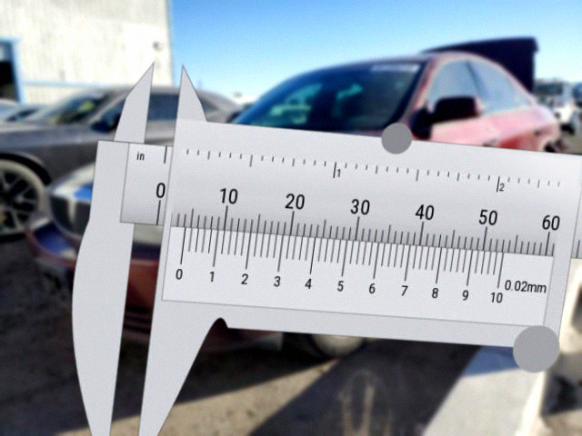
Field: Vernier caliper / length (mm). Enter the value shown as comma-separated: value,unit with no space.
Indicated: 4.2,mm
